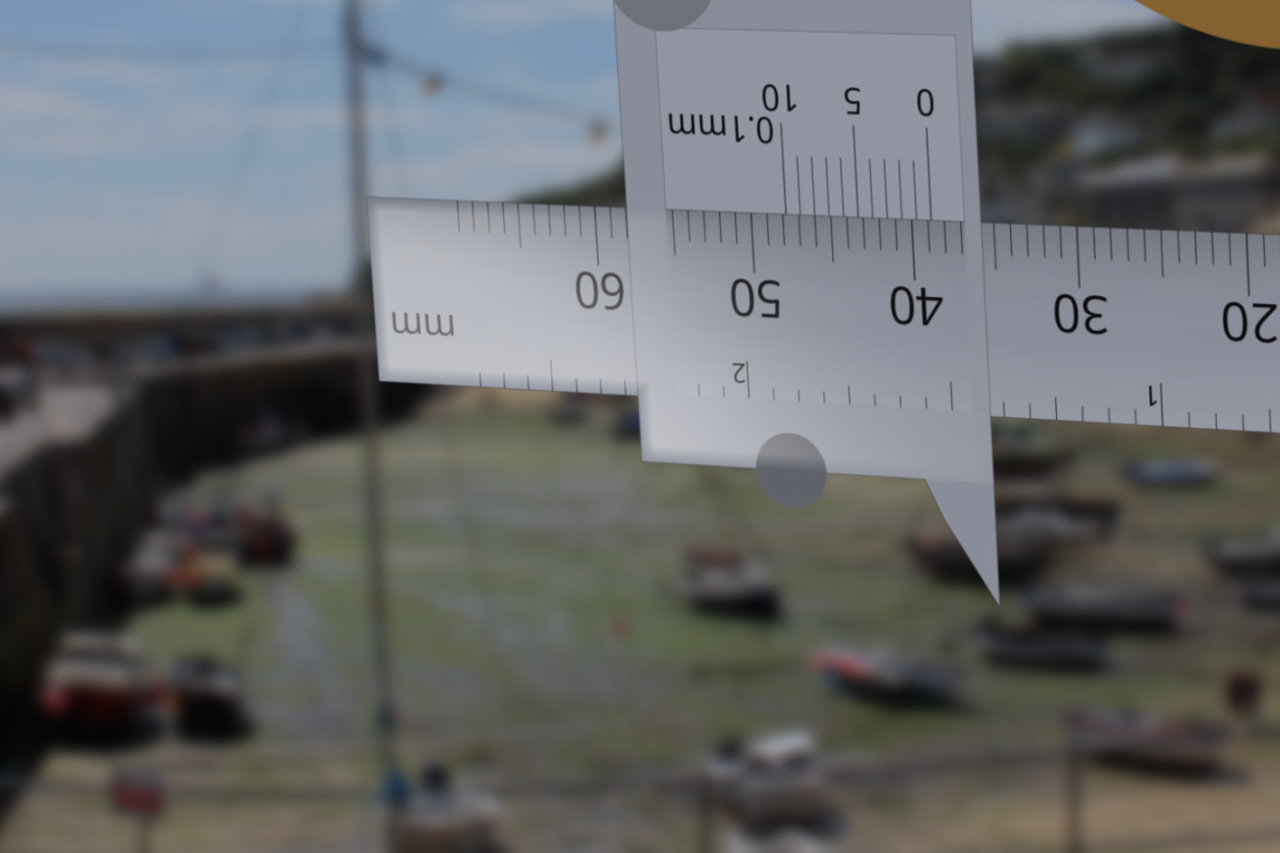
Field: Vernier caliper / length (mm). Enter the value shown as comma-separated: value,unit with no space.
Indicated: 38.8,mm
